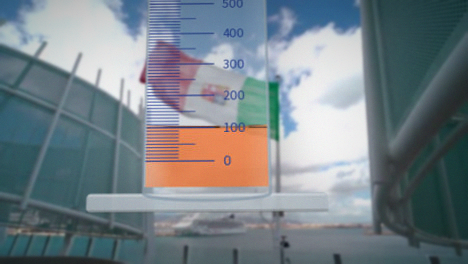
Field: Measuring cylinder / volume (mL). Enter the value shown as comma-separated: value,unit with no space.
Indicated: 100,mL
